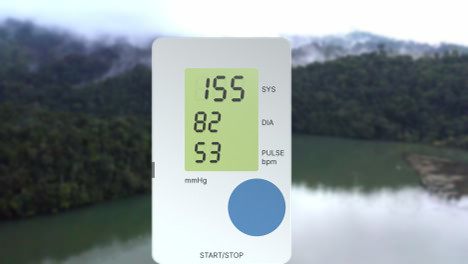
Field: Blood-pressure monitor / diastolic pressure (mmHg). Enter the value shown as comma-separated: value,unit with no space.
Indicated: 82,mmHg
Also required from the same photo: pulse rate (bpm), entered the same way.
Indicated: 53,bpm
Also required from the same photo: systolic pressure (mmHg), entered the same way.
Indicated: 155,mmHg
